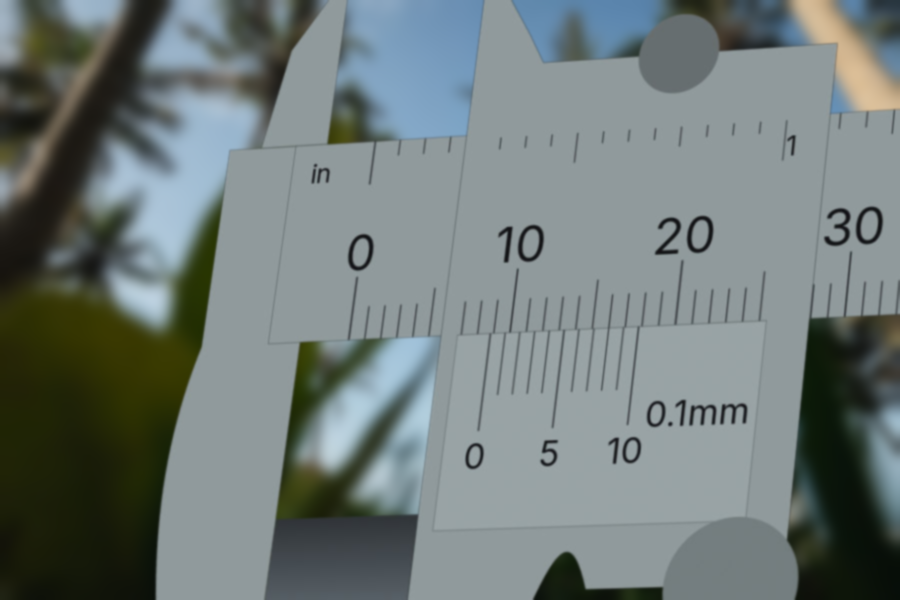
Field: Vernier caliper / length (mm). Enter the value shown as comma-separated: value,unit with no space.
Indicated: 8.8,mm
